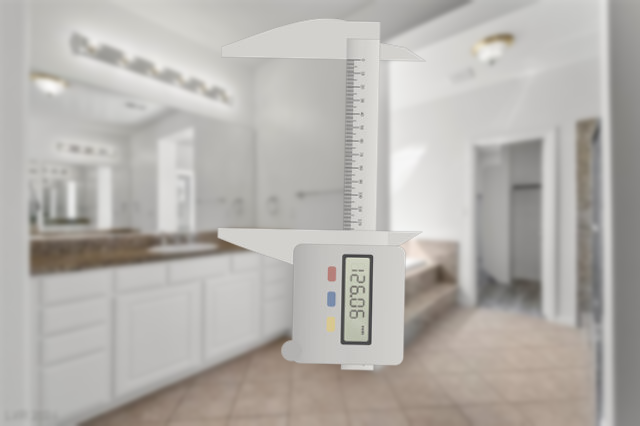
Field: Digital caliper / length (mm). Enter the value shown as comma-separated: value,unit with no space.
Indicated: 126.06,mm
